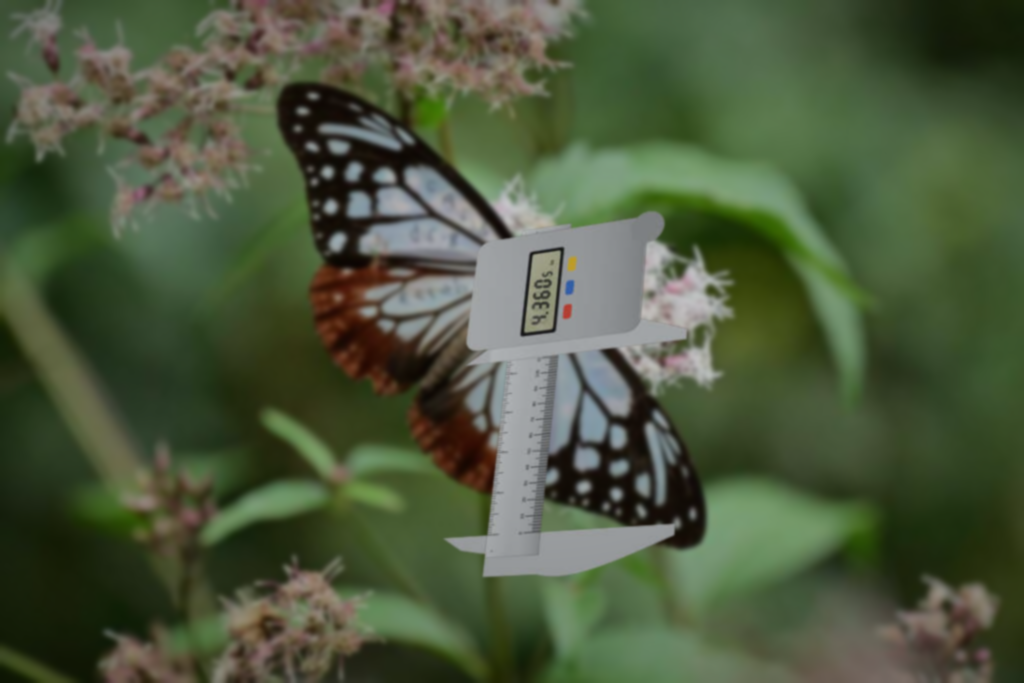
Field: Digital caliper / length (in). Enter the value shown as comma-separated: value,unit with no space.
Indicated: 4.3605,in
